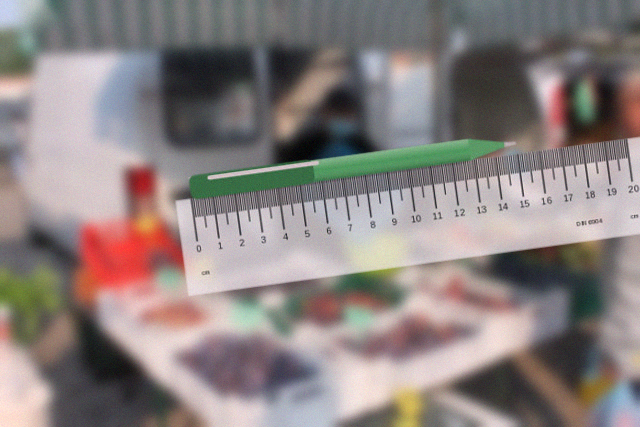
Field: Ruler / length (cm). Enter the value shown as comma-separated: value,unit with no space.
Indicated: 15,cm
